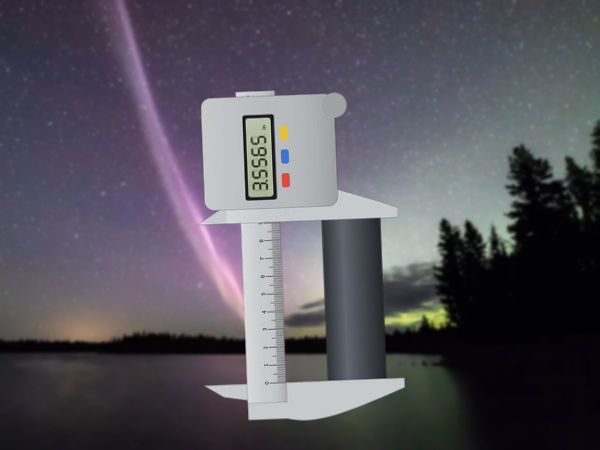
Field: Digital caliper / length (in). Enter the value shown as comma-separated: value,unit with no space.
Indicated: 3.5565,in
